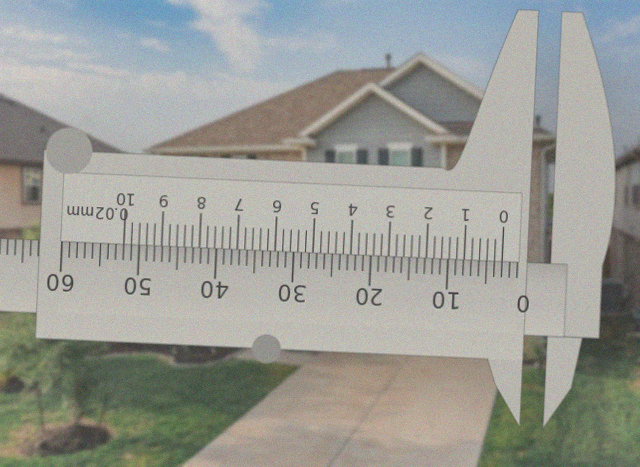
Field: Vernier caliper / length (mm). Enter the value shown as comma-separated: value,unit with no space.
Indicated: 3.0,mm
